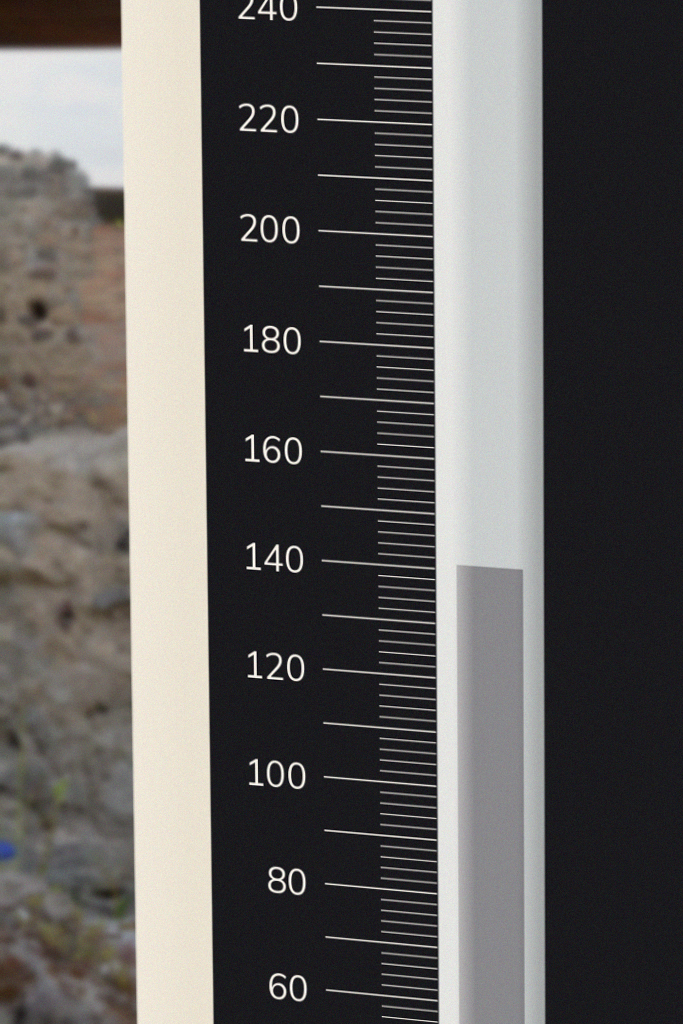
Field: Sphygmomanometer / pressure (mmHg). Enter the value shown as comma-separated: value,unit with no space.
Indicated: 141,mmHg
